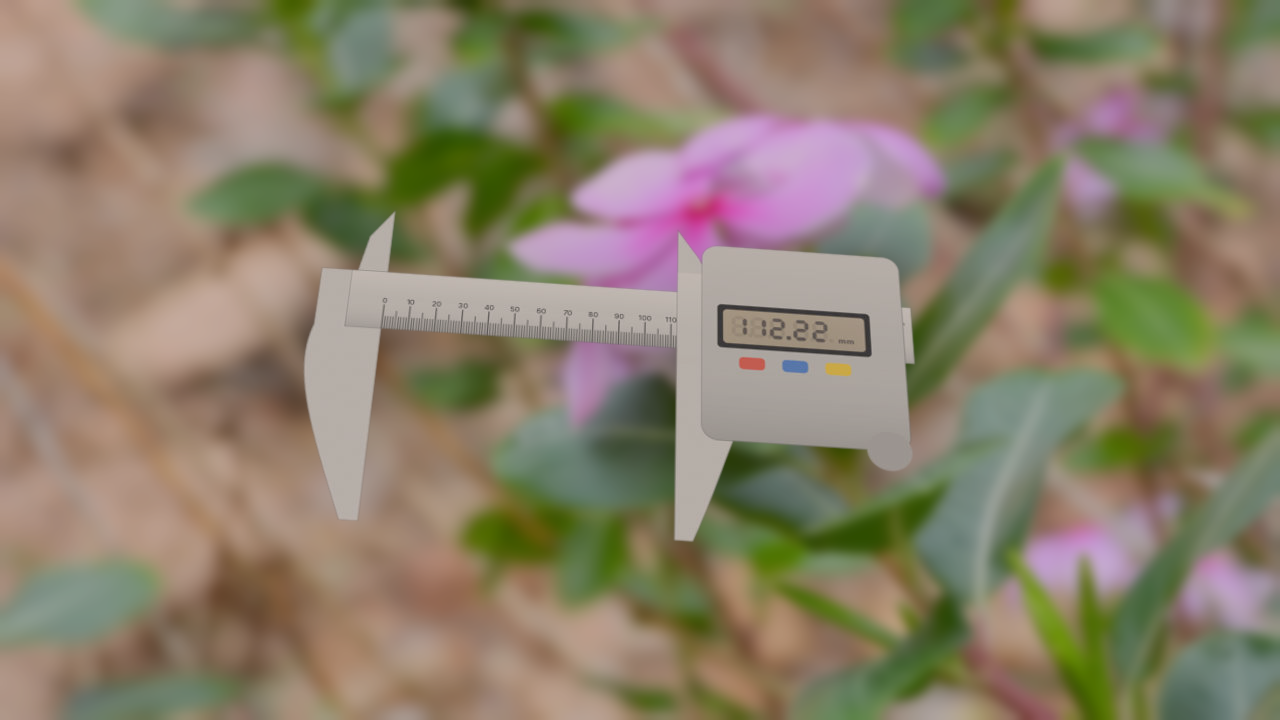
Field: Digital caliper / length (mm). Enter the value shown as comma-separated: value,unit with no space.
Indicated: 112.22,mm
